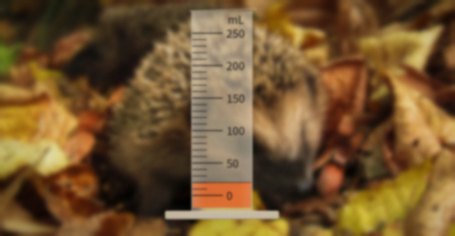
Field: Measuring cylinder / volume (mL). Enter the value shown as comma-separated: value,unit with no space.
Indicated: 20,mL
